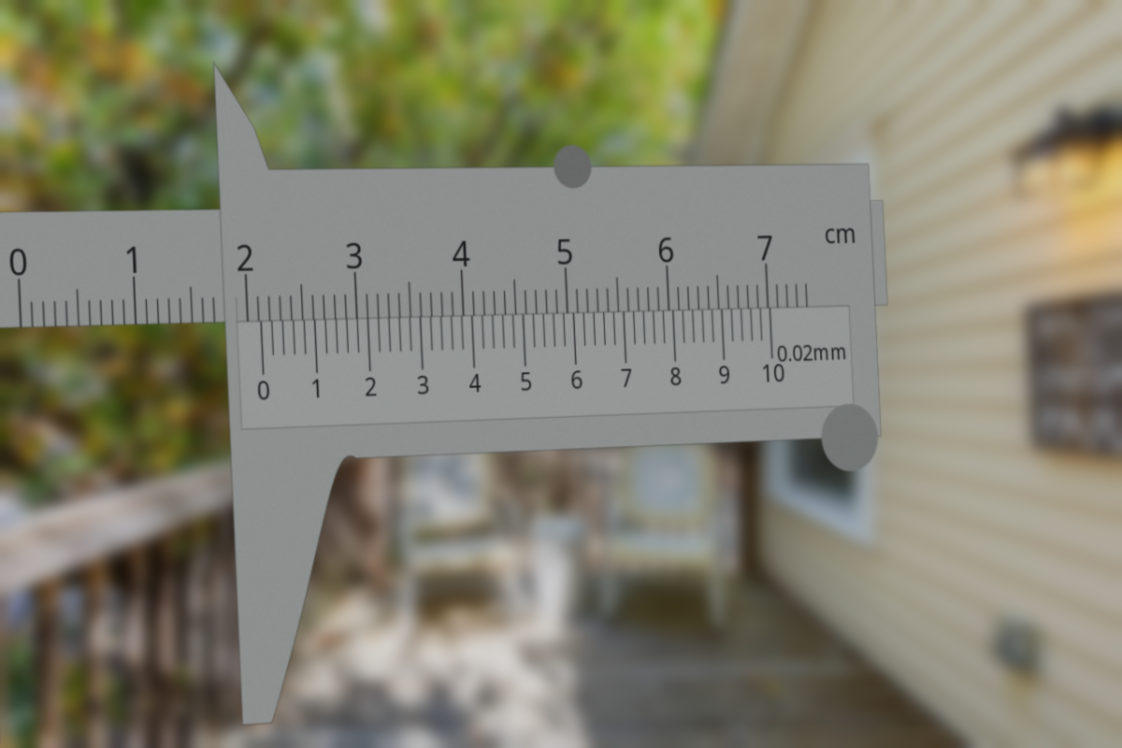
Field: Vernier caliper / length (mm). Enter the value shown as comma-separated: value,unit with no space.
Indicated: 21.2,mm
